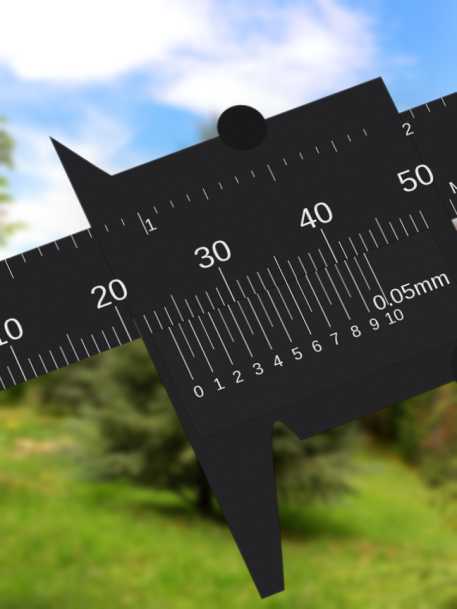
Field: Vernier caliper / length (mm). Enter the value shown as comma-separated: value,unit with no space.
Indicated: 23.6,mm
